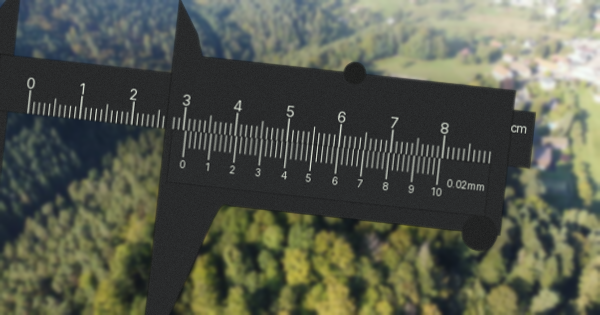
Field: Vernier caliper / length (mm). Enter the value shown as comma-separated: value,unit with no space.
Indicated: 30.5,mm
